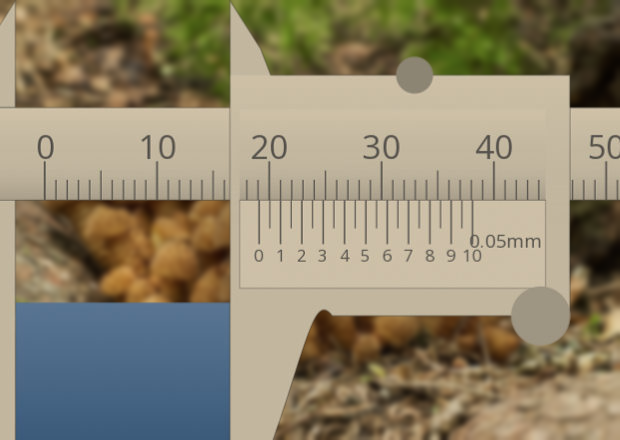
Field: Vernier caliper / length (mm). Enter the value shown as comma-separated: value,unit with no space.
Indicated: 19.1,mm
